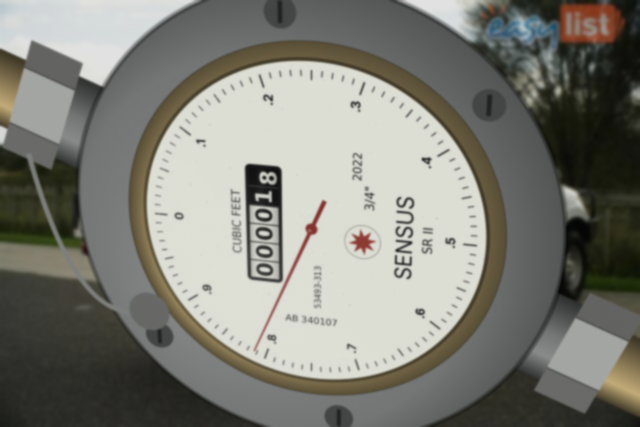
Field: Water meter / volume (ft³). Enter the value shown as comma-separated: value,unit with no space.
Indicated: 17.81,ft³
